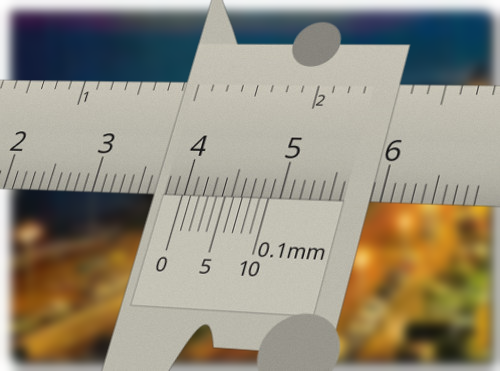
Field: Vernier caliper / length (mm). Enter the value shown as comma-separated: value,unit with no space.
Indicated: 39.8,mm
